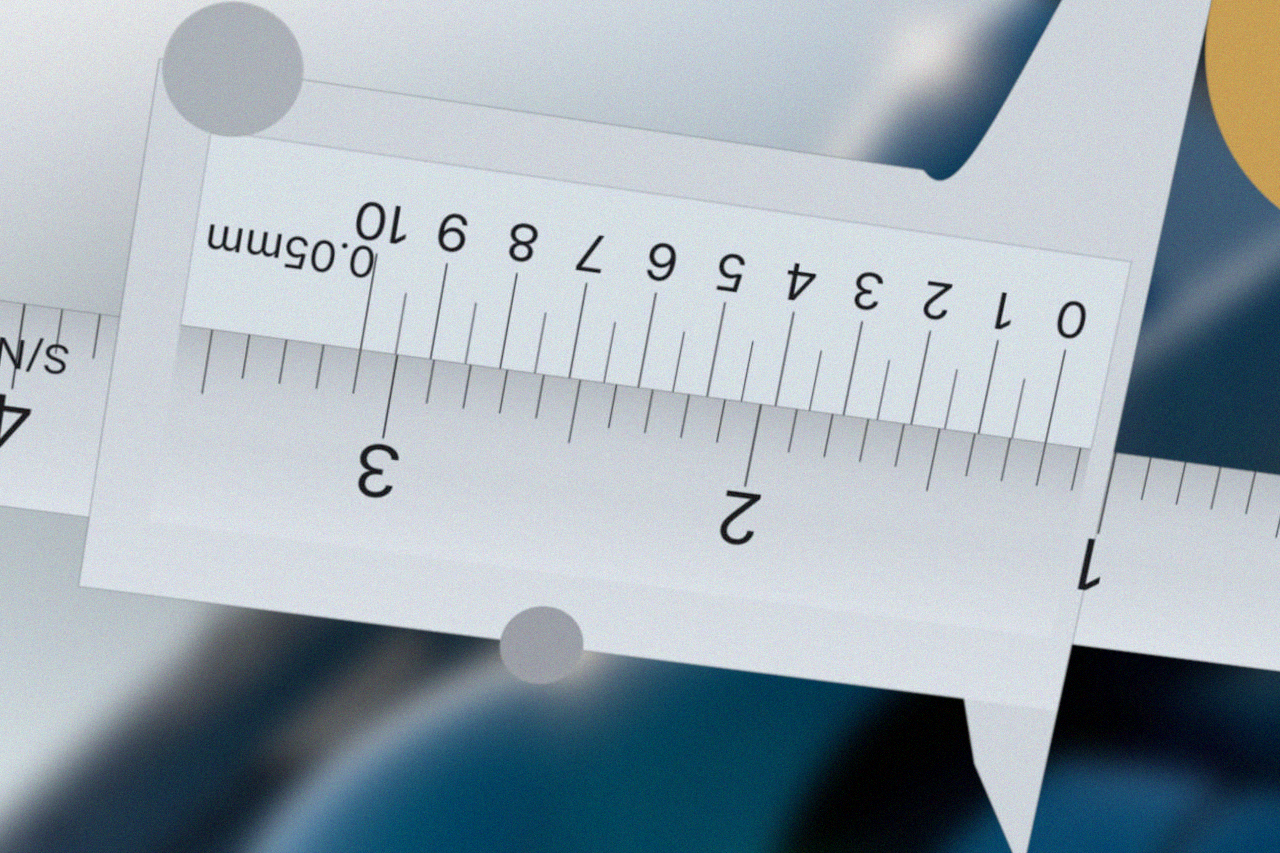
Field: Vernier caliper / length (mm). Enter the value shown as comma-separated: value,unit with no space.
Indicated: 12.00,mm
